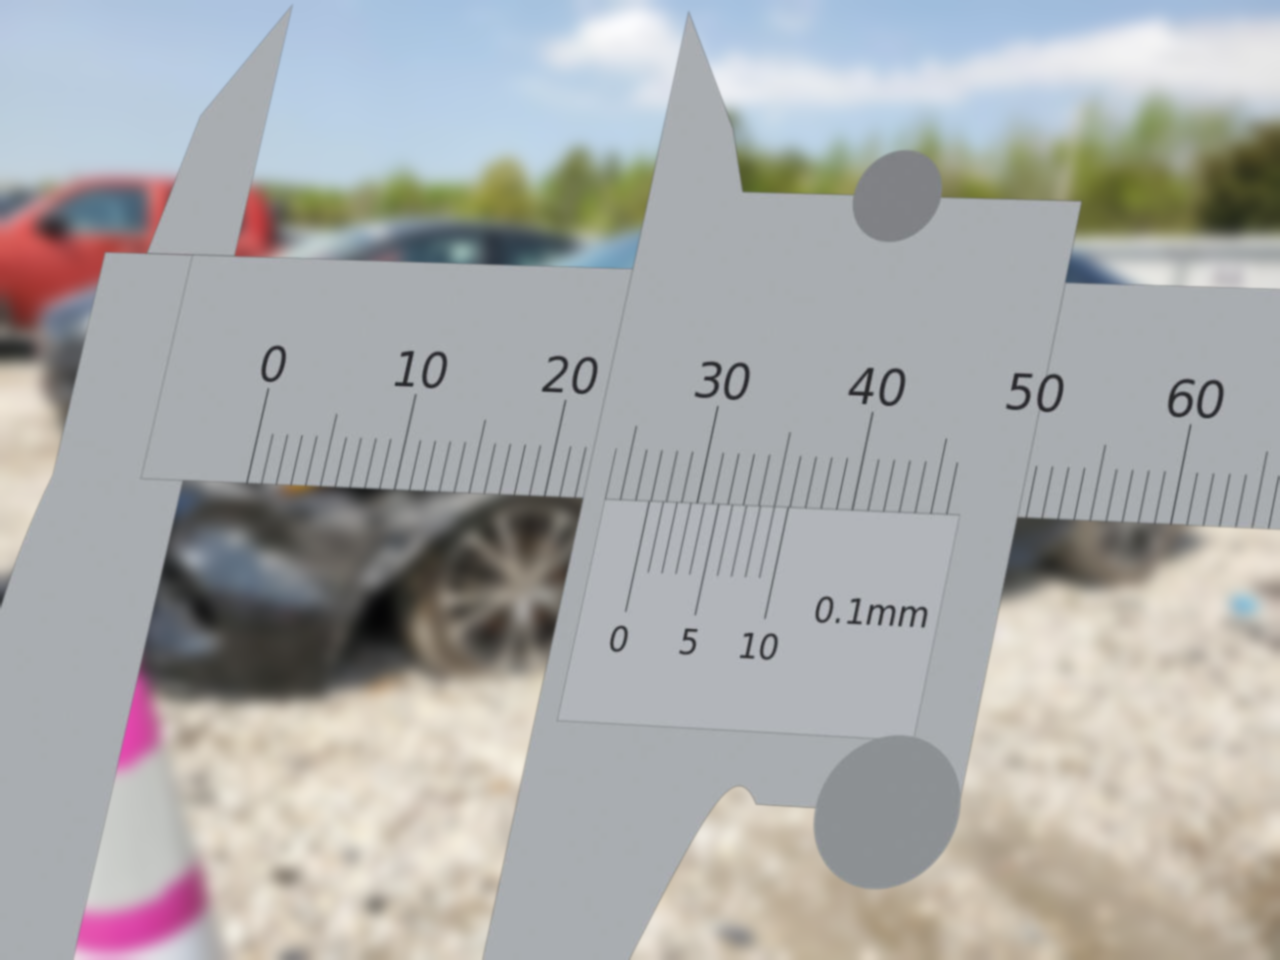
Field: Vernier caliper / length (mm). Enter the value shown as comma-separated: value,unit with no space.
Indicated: 26.9,mm
